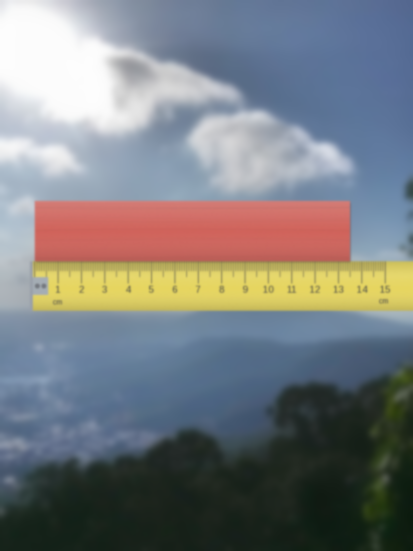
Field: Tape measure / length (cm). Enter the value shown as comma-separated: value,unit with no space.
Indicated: 13.5,cm
